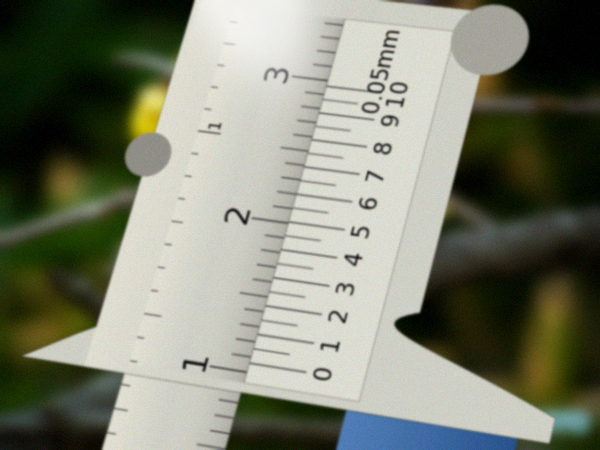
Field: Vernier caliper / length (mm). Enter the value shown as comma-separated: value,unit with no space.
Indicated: 10.6,mm
